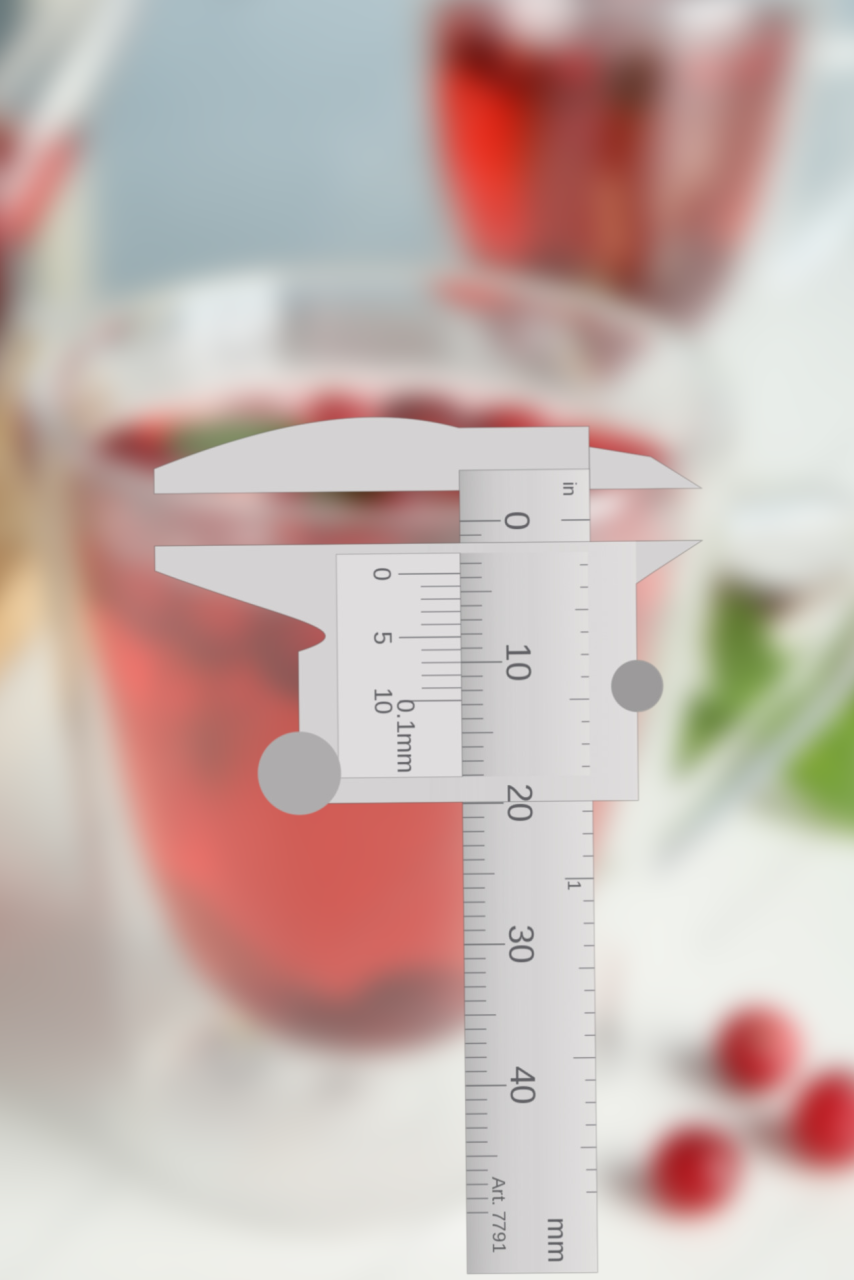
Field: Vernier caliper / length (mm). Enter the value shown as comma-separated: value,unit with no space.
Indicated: 3.7,mm
